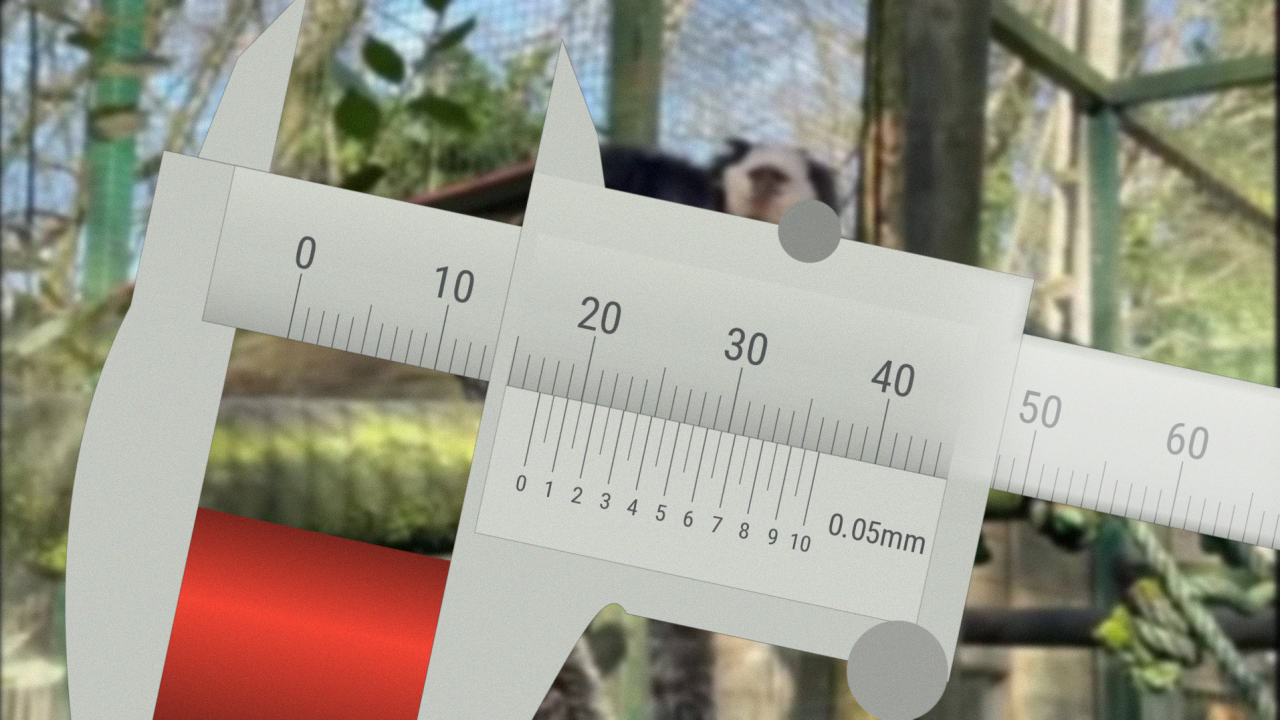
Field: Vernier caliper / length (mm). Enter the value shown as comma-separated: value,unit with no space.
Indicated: 17.2,mm
